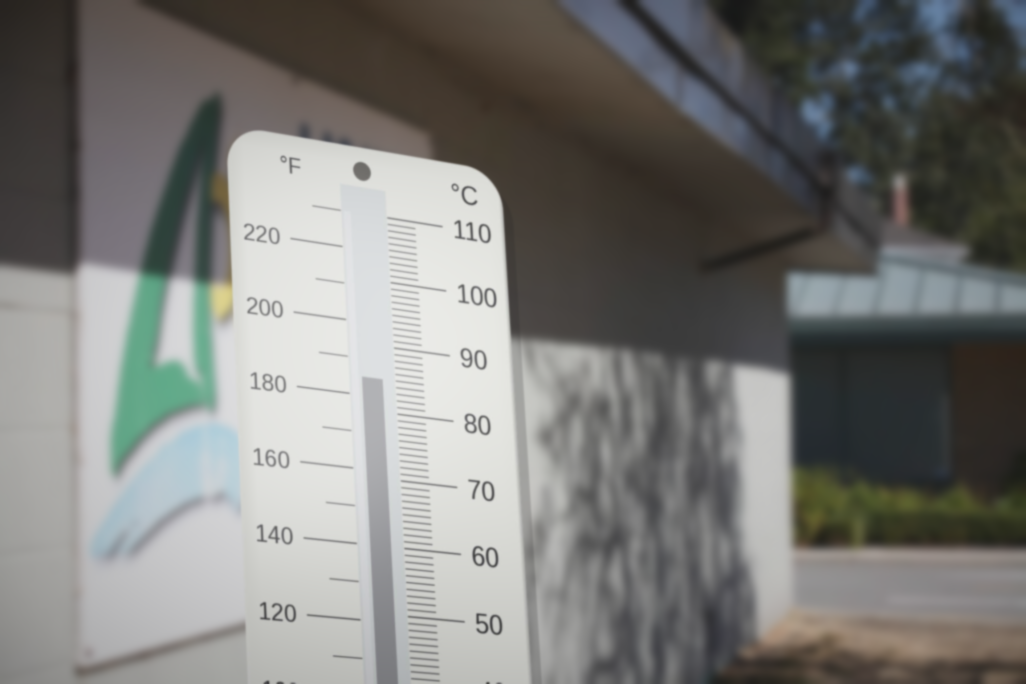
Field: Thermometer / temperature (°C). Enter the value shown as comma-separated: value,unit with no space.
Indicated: 85,°C
